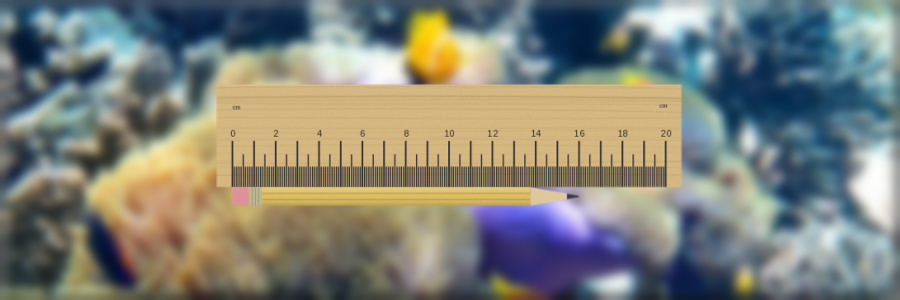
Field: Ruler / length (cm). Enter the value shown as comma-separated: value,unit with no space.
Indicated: 16,cm
